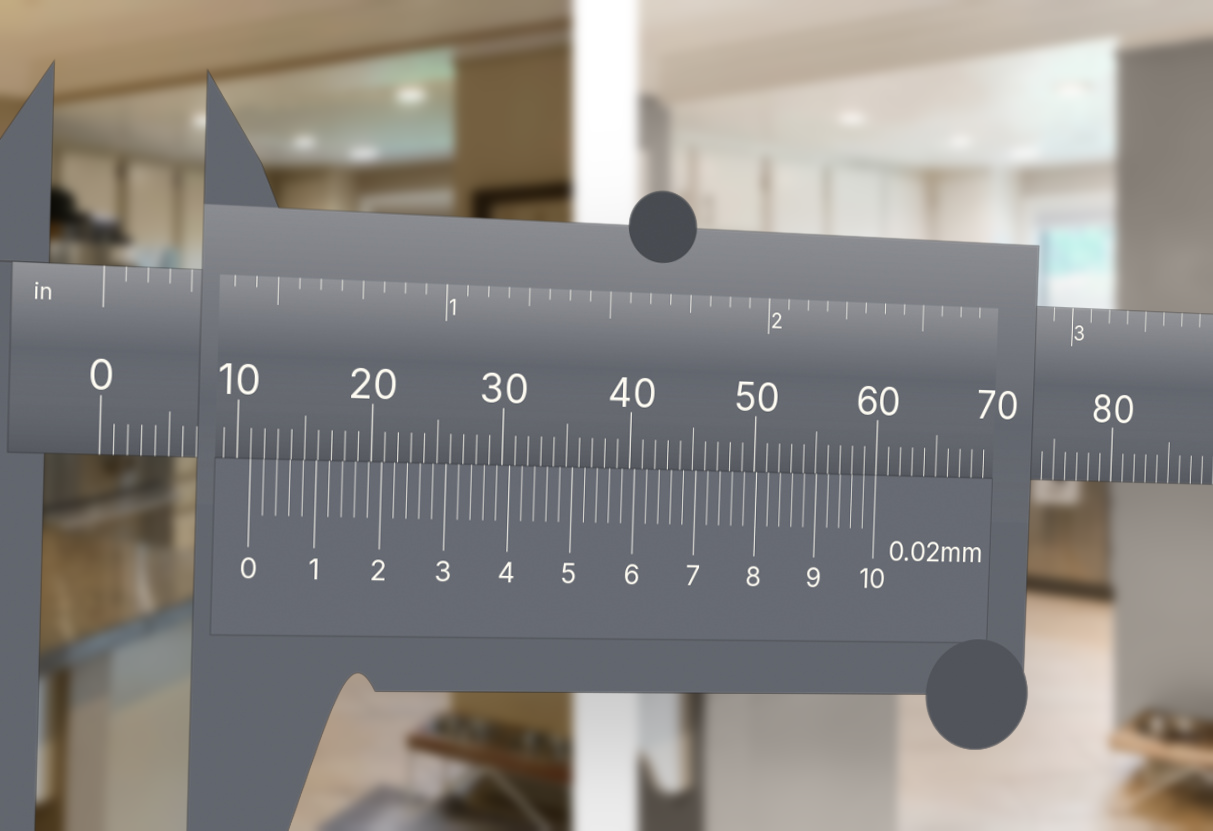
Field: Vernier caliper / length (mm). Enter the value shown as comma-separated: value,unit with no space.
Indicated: 11.0,mm
